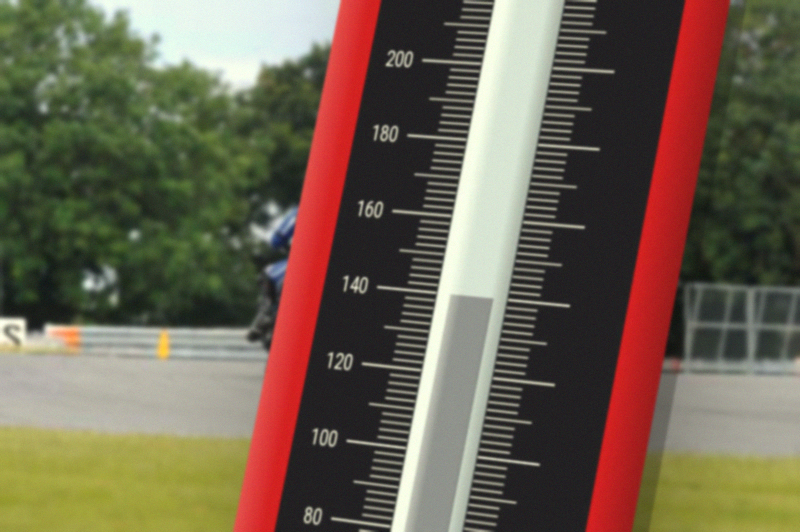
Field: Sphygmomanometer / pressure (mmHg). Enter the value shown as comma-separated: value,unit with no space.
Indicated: 140,mmHg
